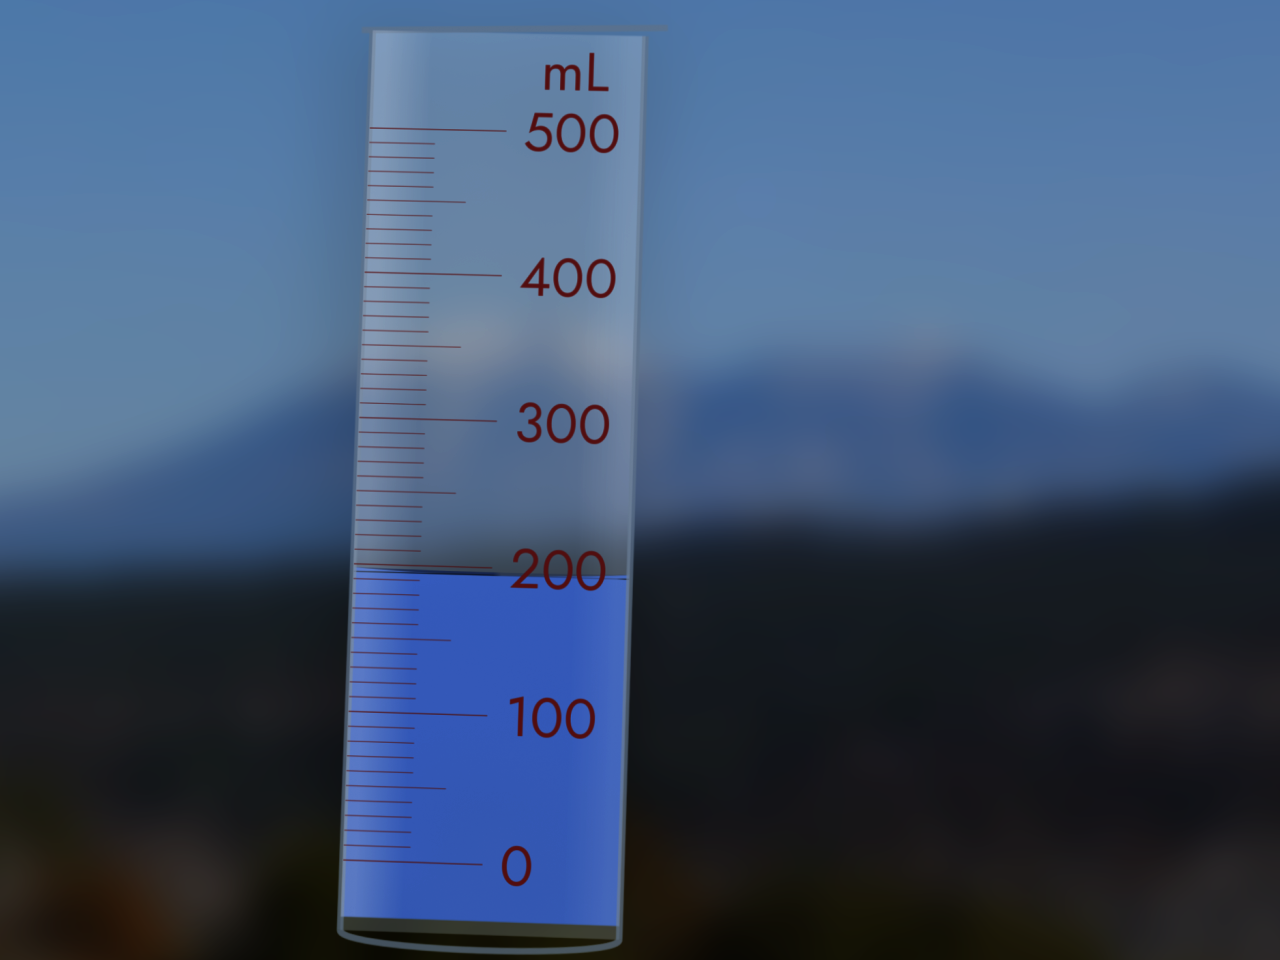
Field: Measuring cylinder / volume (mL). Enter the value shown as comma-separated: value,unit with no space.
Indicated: 195,mL
